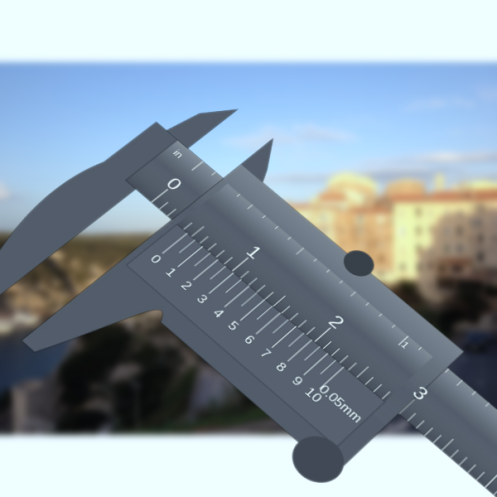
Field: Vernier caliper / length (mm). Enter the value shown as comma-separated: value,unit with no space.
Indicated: 4.5,mm
